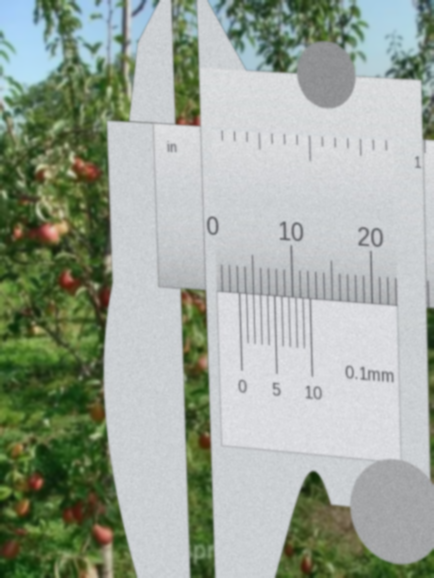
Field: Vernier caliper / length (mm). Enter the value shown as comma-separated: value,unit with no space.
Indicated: 3.2,mm
